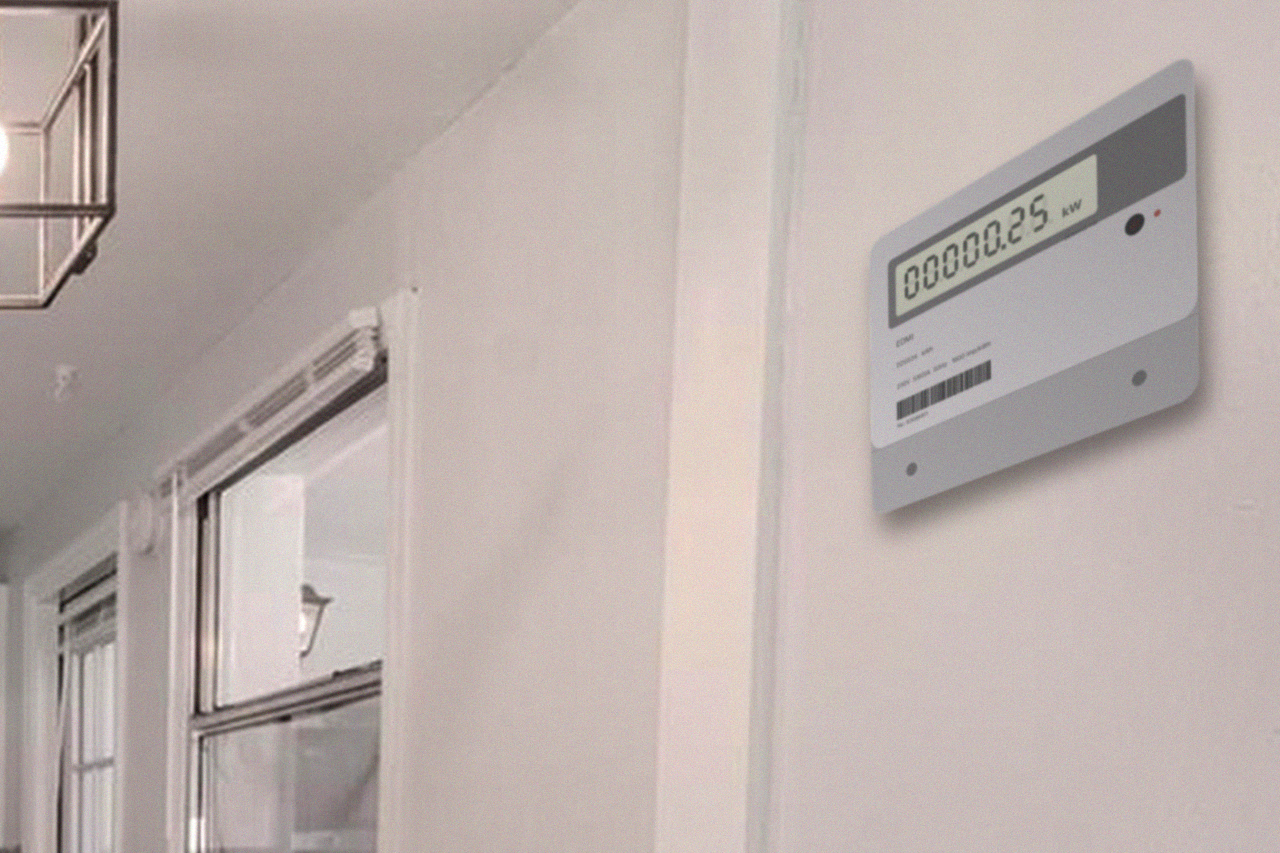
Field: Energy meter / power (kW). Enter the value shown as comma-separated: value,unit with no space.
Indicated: 0.25,kW
